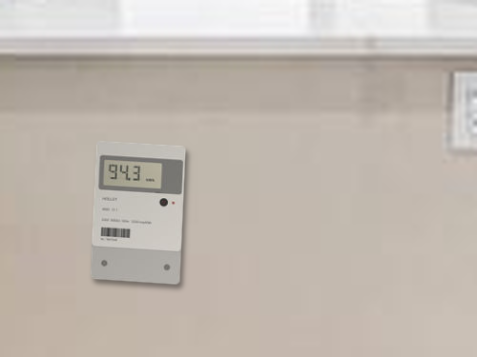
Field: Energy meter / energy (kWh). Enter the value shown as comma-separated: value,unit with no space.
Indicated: 94.3,kWh
